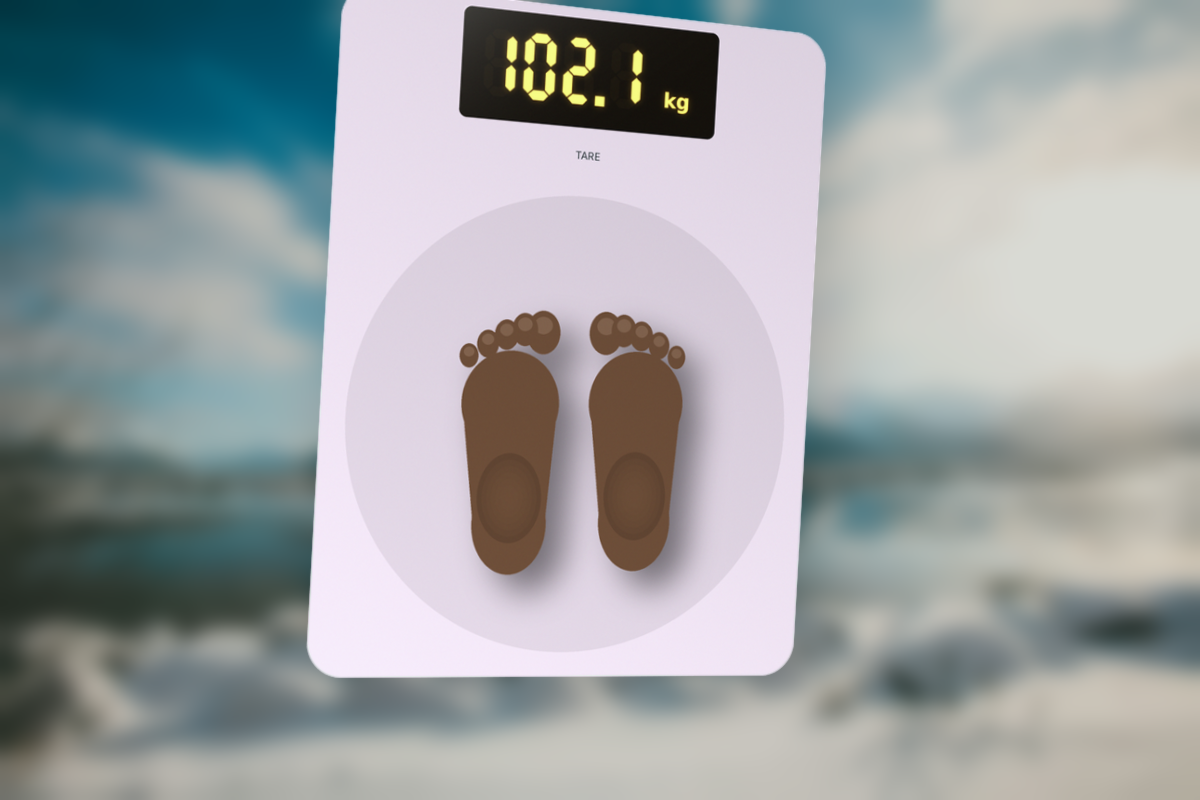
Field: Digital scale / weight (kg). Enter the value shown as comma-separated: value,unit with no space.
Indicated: 102.1,kg
